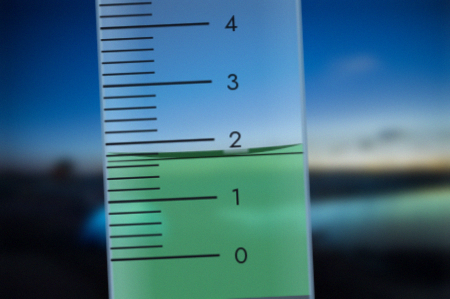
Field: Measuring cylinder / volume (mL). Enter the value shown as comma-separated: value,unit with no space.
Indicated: 1.7,mL
